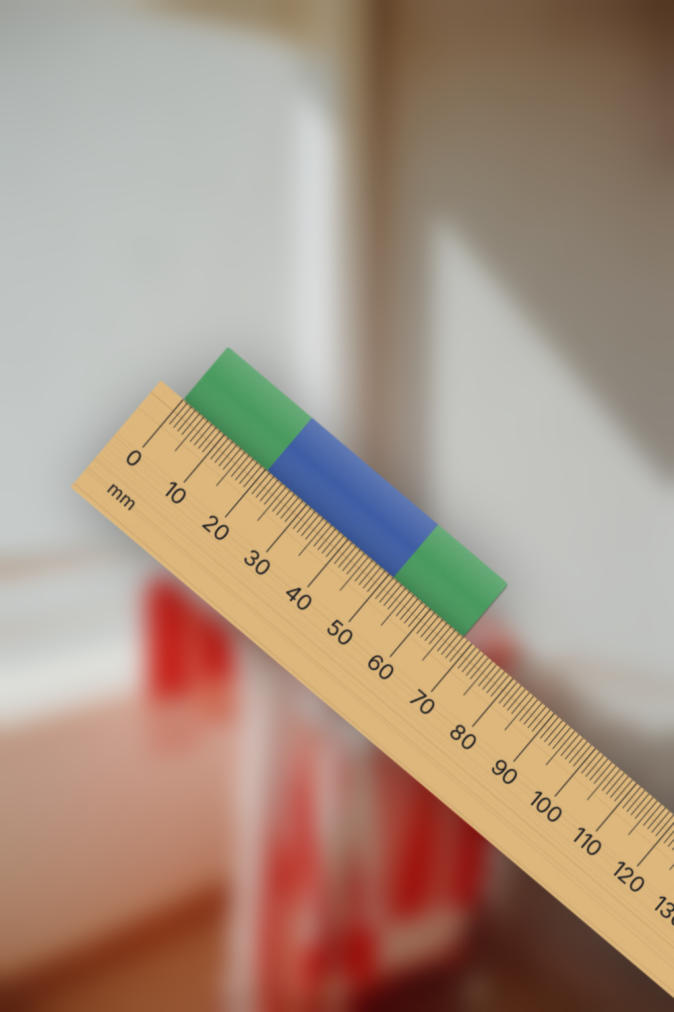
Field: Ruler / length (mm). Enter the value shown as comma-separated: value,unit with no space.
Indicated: 68,mm
